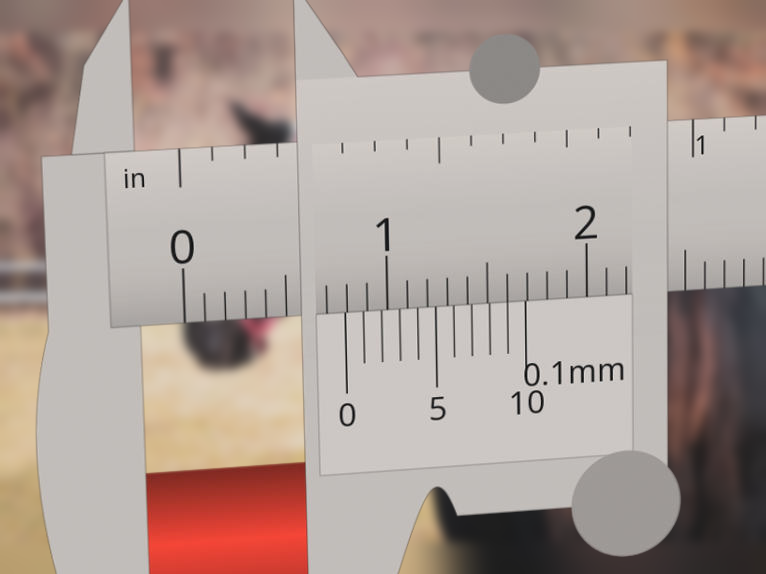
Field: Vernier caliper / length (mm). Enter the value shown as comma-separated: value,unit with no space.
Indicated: 7.9,mm
